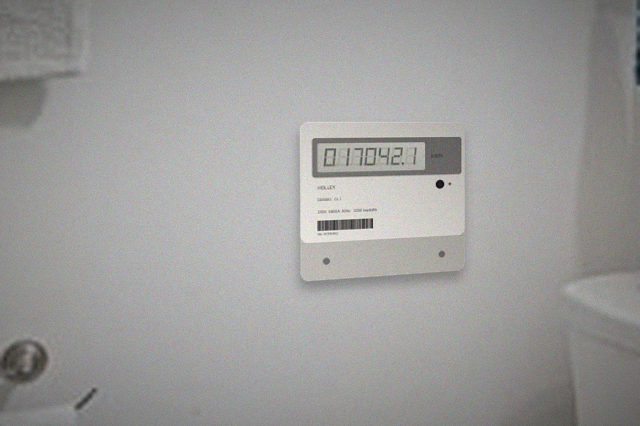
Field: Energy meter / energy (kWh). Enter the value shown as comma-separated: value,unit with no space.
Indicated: 17042.1,kWh
